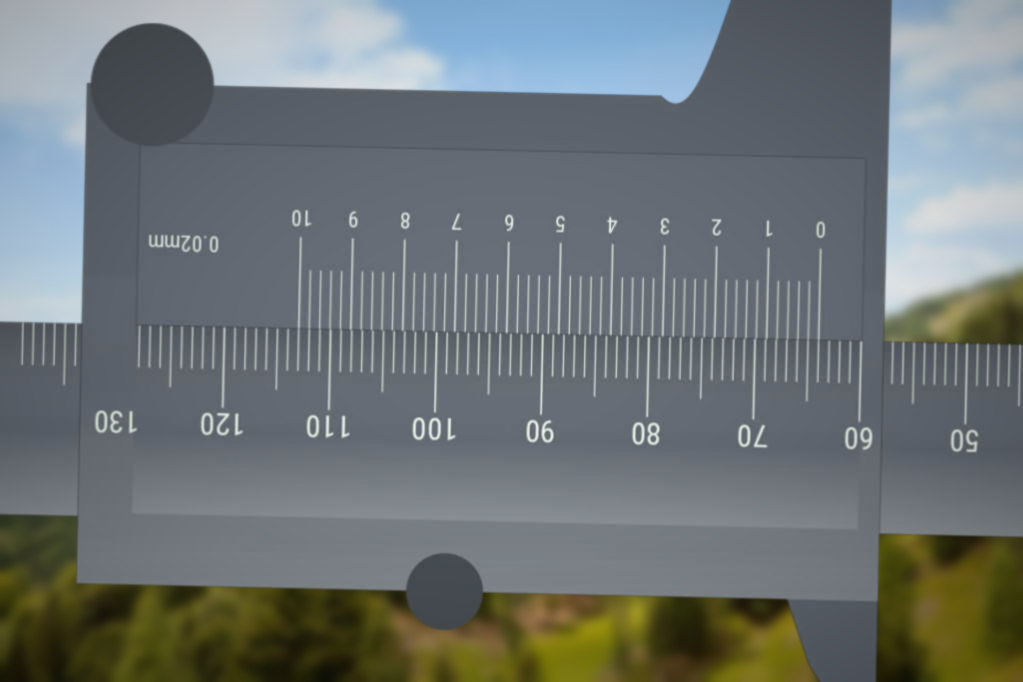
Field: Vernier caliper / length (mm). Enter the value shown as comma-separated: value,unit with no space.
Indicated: 64.0,mm
